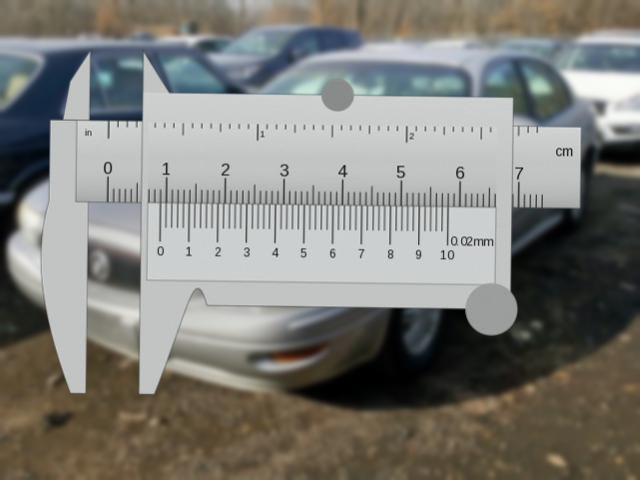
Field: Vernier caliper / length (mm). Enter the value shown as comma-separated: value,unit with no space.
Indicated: 9.0,mm
